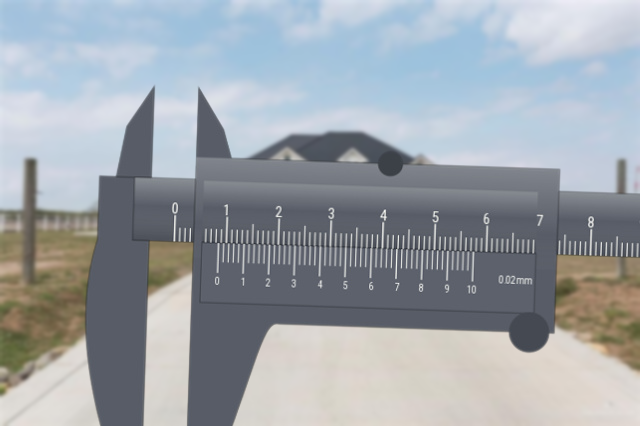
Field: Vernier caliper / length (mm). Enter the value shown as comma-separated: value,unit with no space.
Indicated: 8.5,mm
